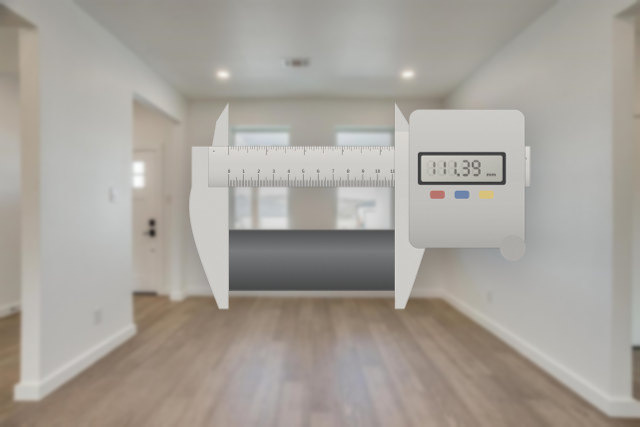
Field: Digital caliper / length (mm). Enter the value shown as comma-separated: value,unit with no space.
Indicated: 111.39,mm
